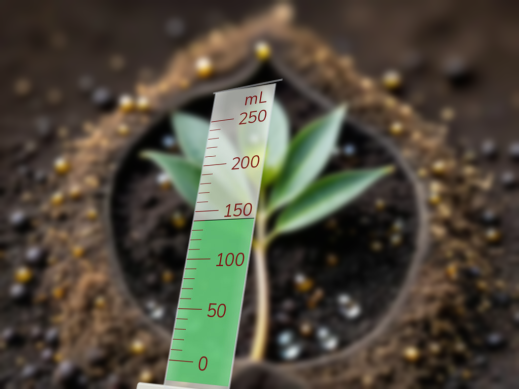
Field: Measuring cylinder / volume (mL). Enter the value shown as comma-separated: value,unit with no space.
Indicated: 140,mL
